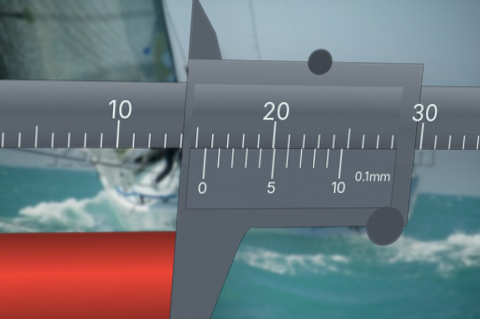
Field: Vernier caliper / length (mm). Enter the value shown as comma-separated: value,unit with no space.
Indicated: 15.6,mm
